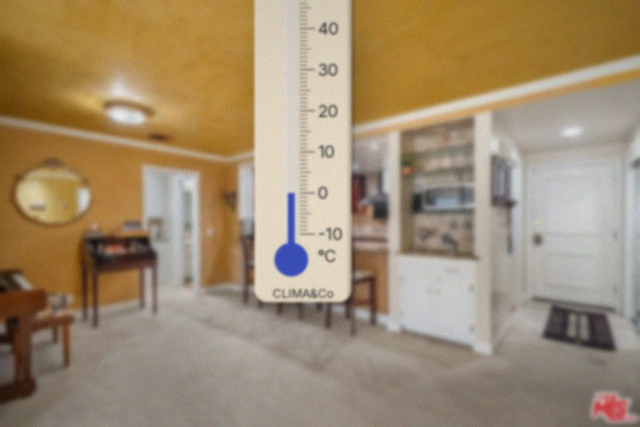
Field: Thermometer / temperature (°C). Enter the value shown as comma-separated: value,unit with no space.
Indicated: 0,°C
